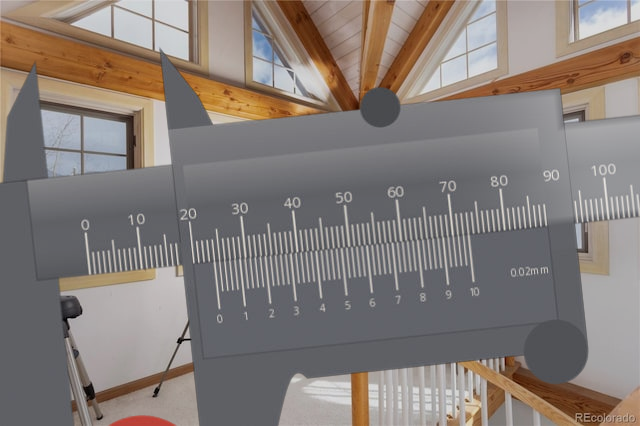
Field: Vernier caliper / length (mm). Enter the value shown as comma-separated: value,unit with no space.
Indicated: 24.0,mm
